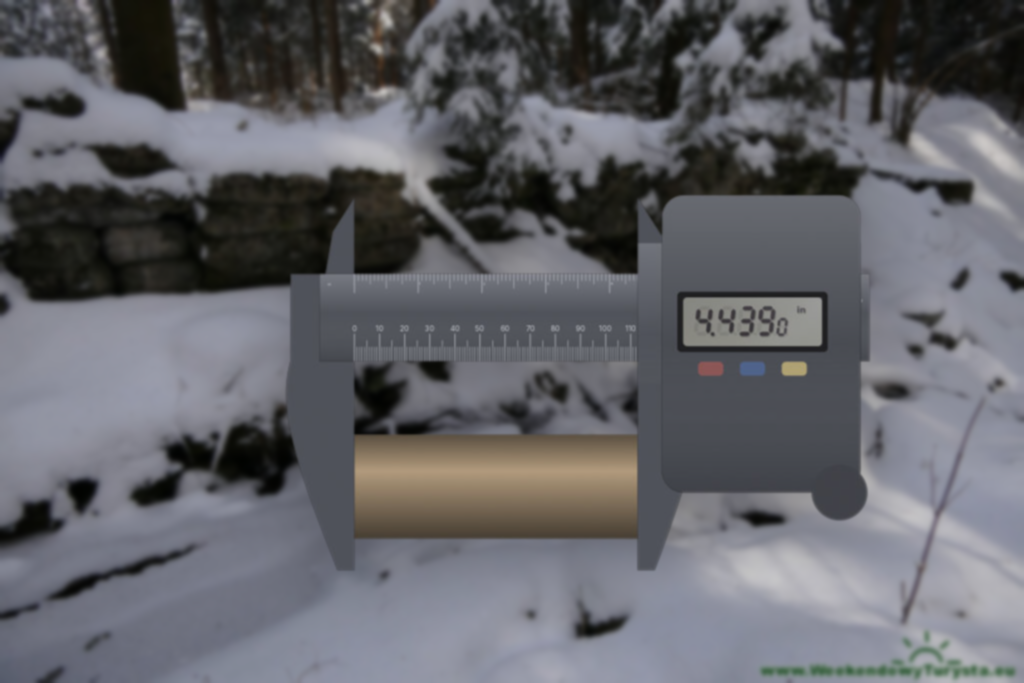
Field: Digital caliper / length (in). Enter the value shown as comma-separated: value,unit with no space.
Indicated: 4.4390,in
